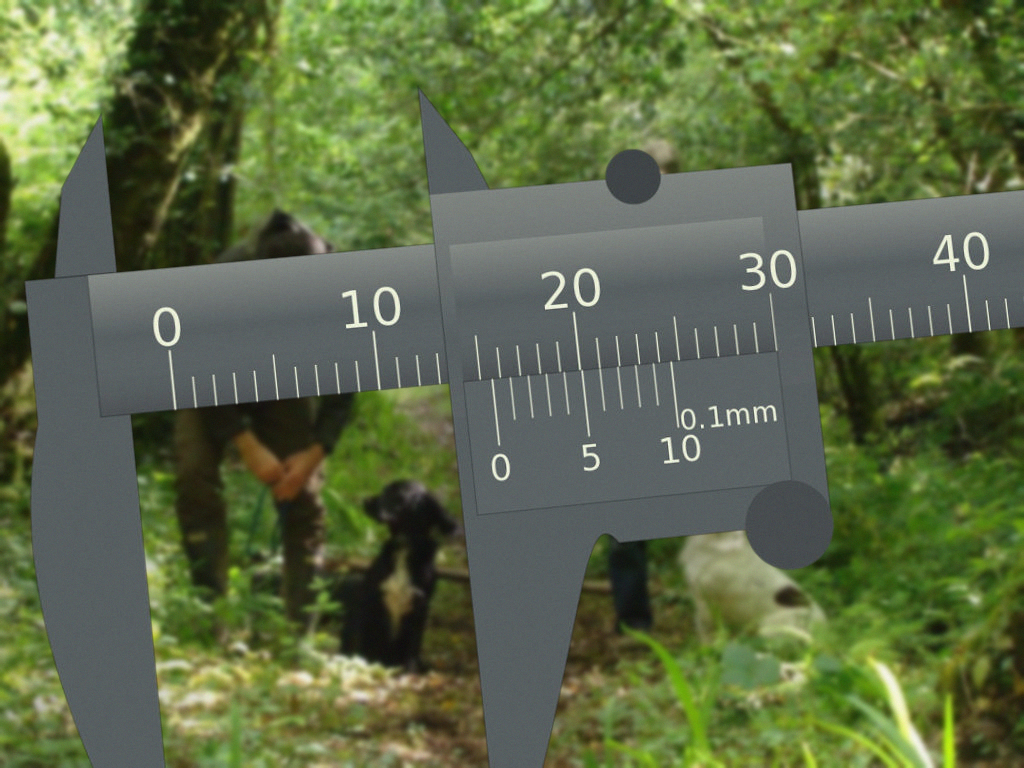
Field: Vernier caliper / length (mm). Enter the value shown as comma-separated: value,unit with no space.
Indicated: 15.6,mm
